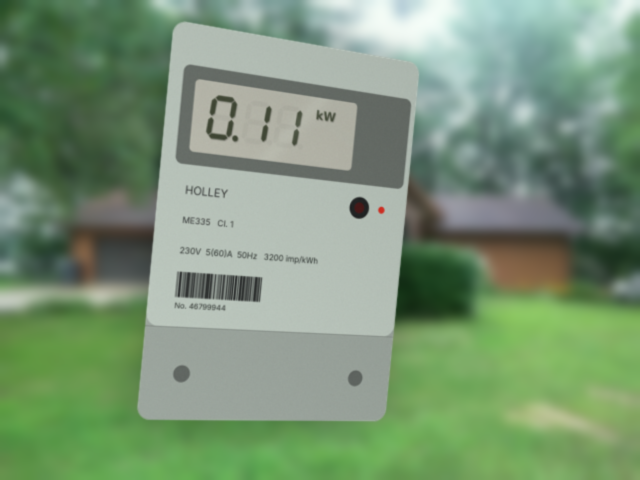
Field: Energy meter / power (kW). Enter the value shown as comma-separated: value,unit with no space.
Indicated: 0.11,kW
